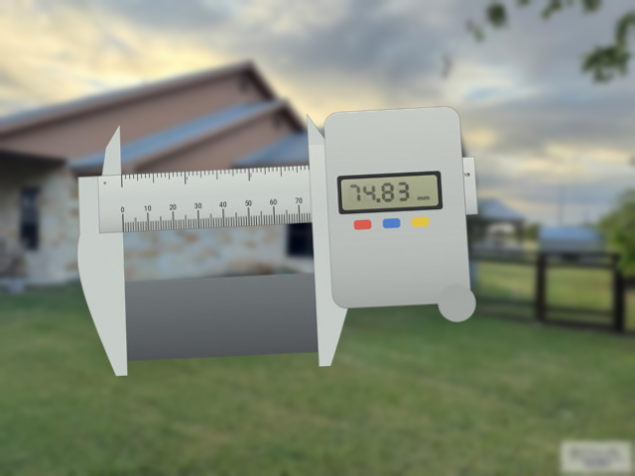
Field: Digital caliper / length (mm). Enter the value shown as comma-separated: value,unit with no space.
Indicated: 74.83,mm
